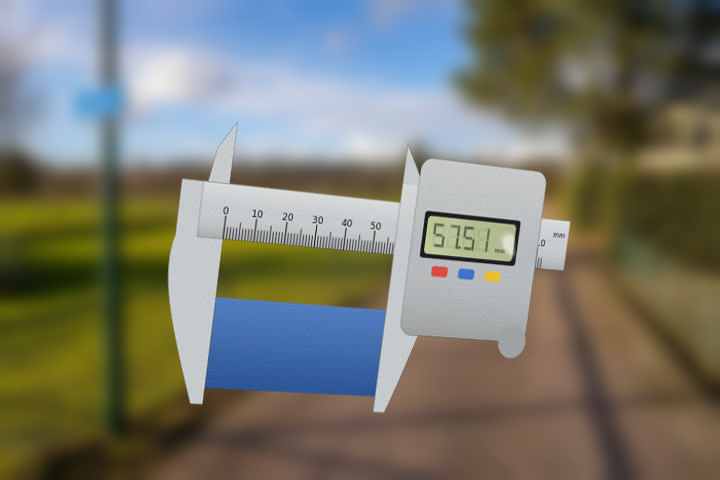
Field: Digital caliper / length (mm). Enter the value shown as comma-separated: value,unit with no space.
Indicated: 57.51,mm
